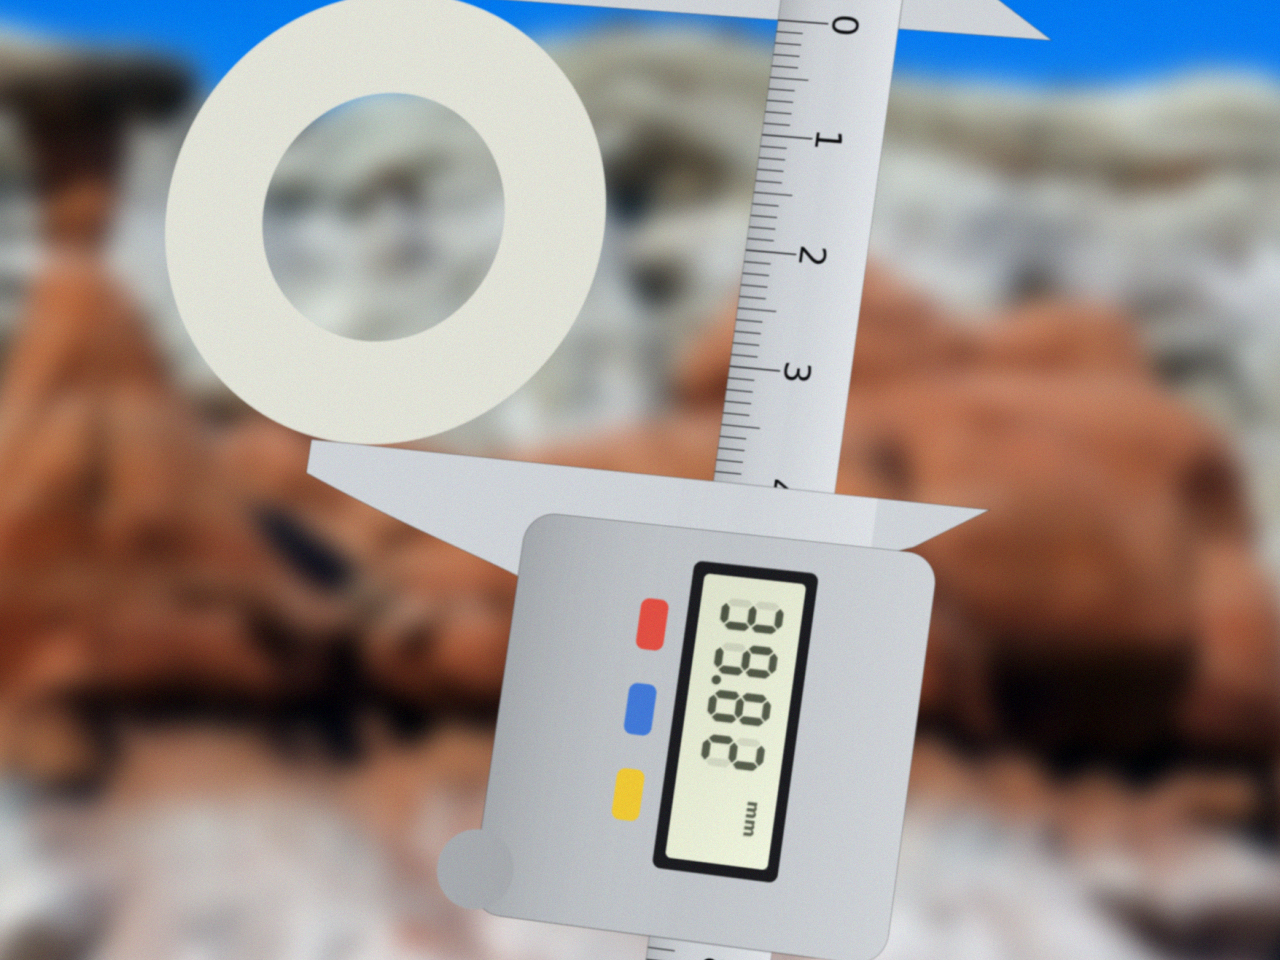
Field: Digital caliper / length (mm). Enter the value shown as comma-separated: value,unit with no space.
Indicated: 39.82,mm
